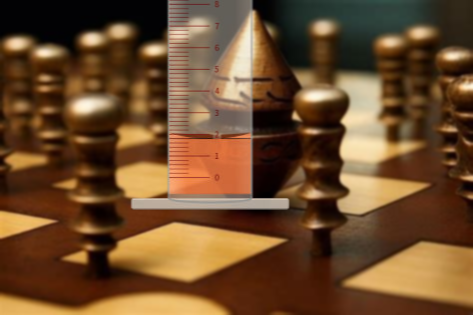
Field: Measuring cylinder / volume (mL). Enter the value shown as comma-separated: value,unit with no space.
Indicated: 1.8,mL
